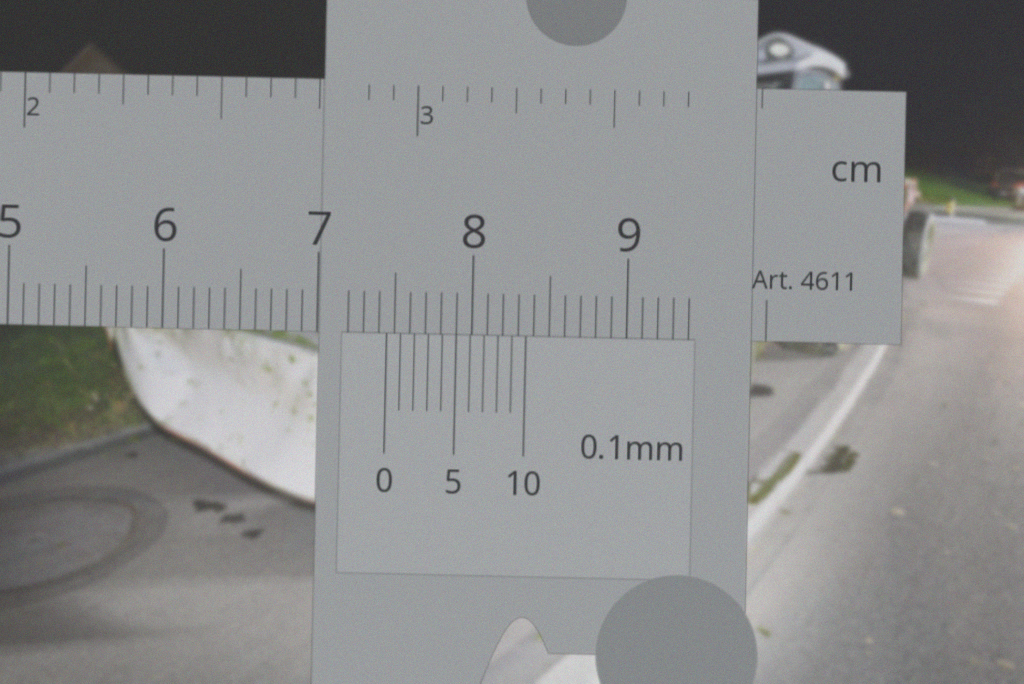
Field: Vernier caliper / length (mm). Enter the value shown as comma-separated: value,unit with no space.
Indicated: 74.5,mm
